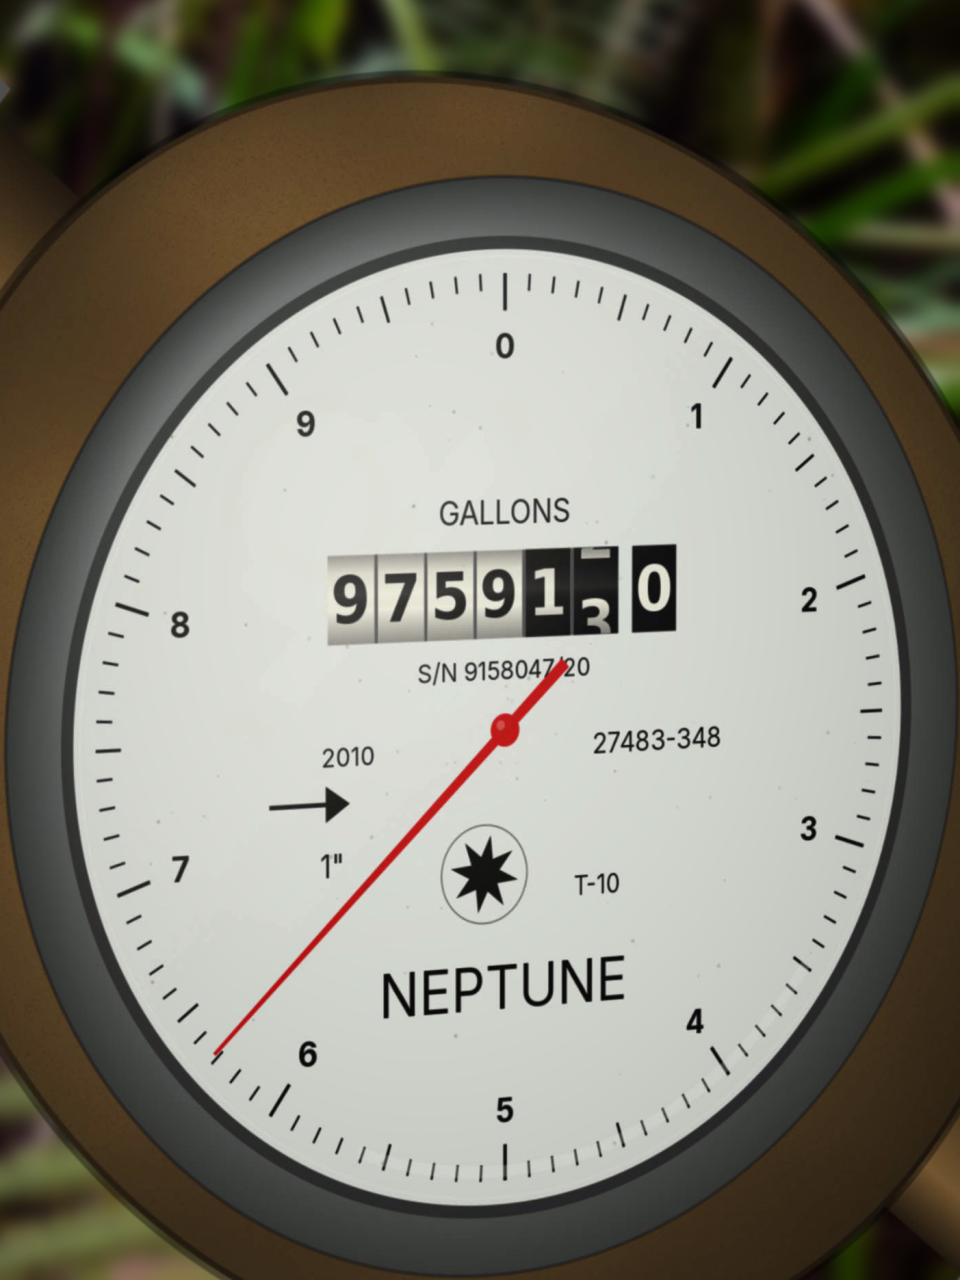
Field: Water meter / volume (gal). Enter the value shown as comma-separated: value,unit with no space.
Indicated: 9759126.3,gal
